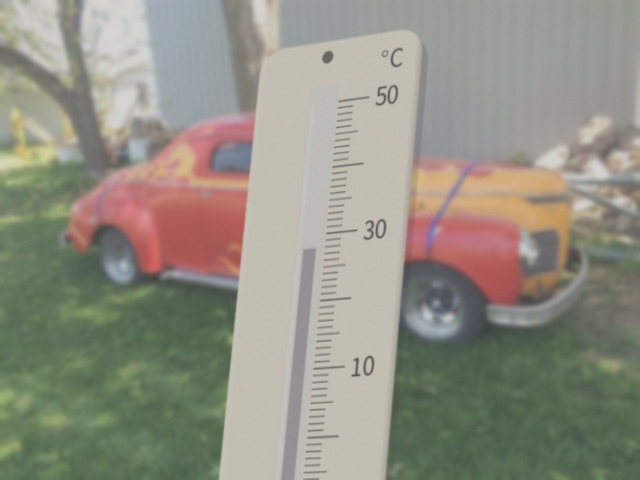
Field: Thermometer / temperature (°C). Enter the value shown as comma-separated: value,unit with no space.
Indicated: 28,°C
